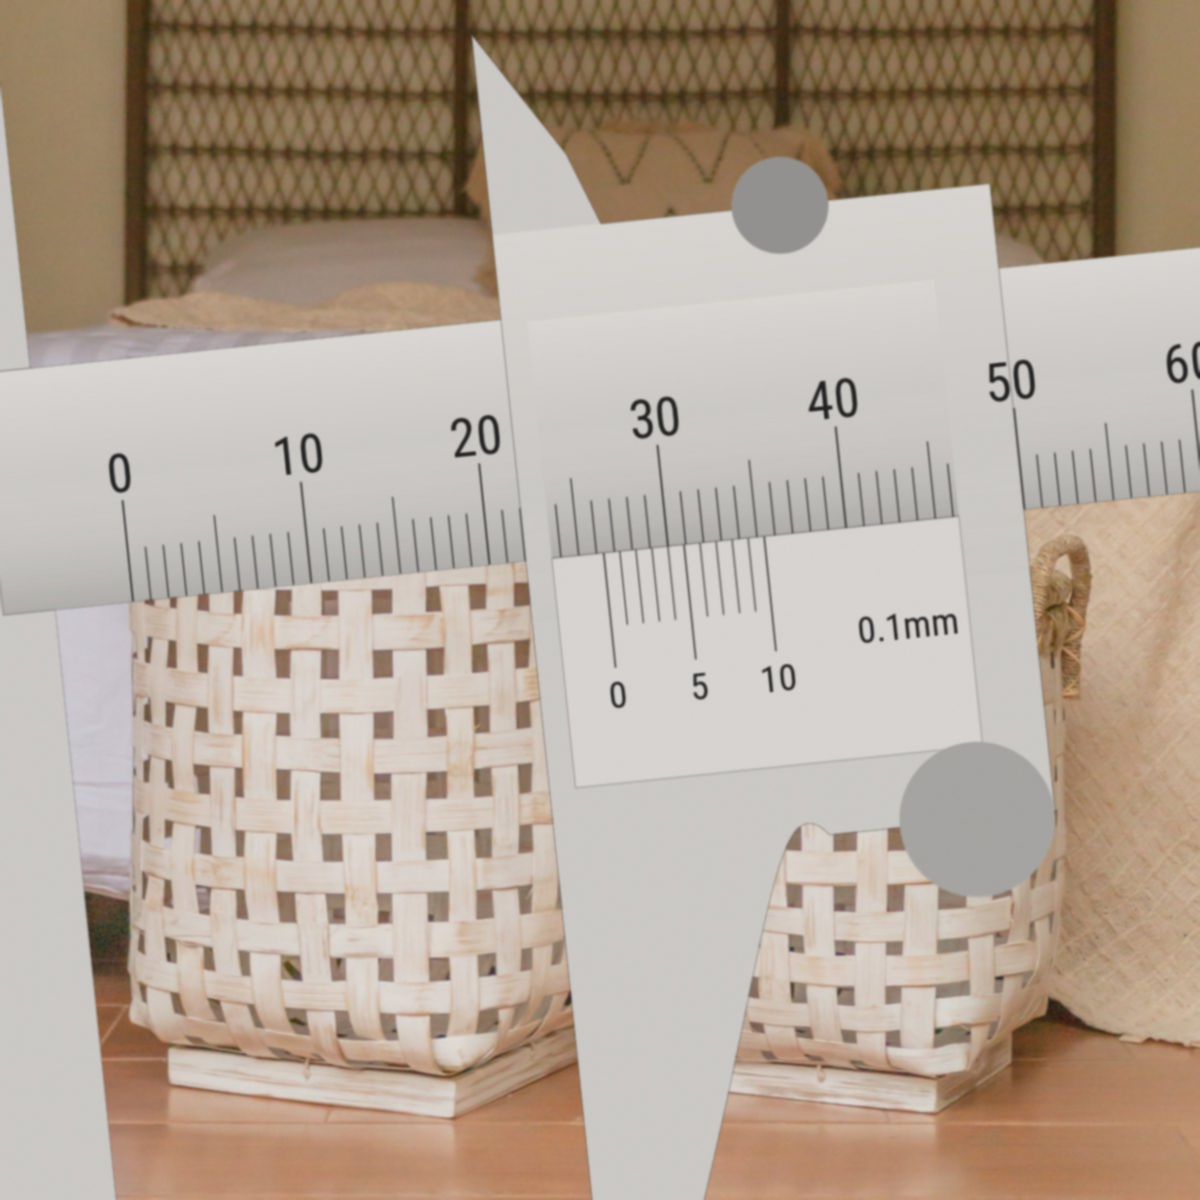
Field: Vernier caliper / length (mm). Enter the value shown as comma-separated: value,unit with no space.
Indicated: 26.4,mm
